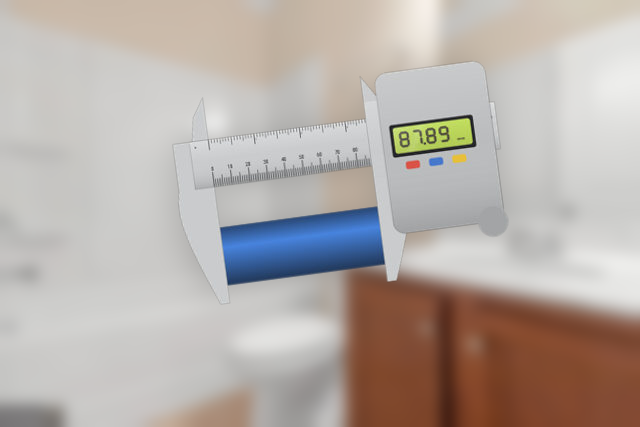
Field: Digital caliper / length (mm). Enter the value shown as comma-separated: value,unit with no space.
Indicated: 87.89,mm
